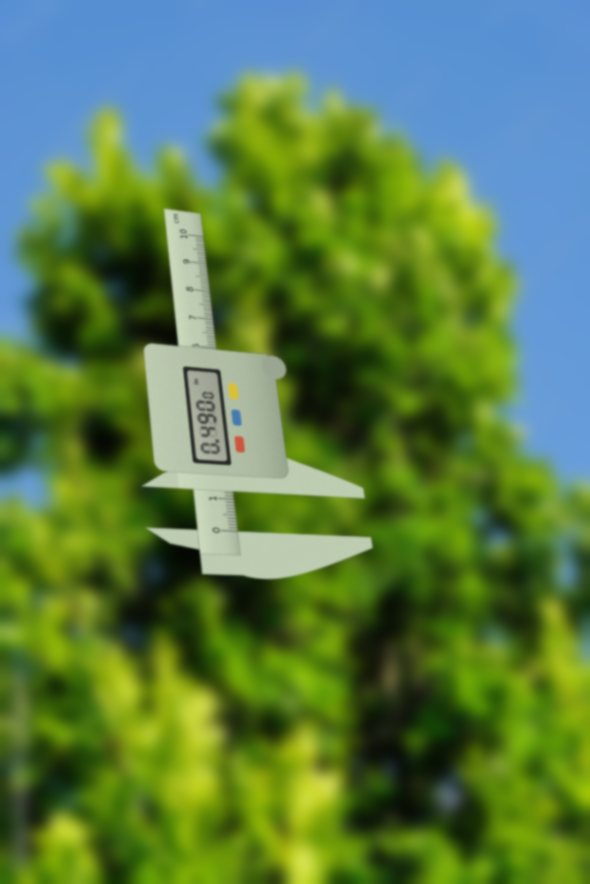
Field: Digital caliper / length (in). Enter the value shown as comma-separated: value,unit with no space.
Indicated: 0.4900,in
